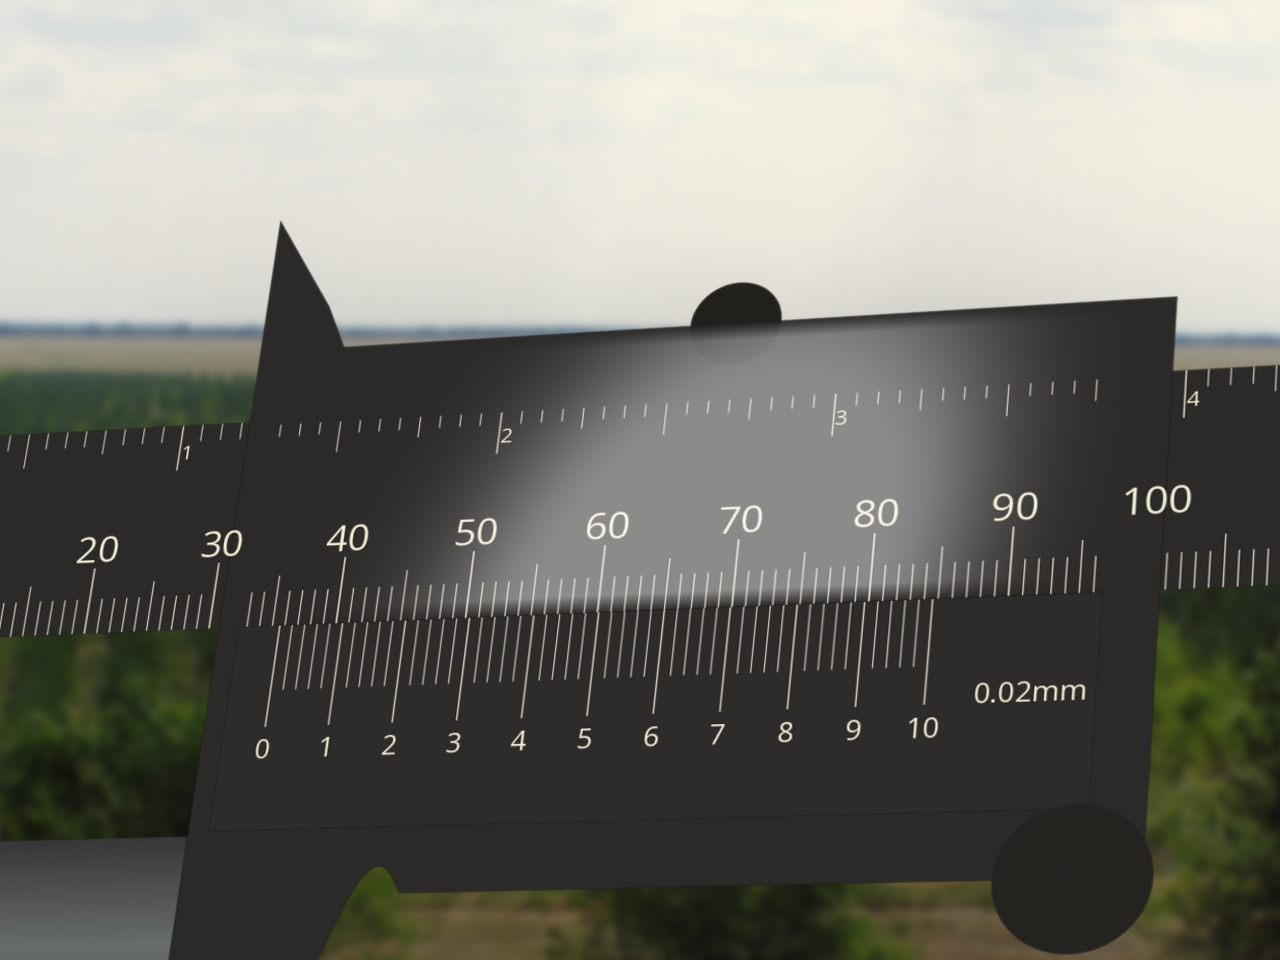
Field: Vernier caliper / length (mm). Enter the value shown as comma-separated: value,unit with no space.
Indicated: 35.6,mm
